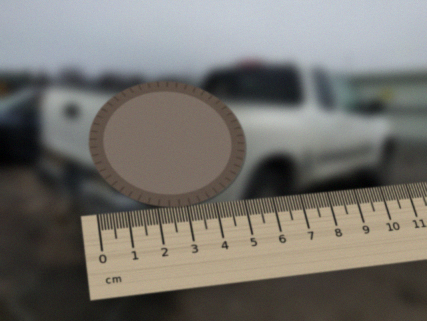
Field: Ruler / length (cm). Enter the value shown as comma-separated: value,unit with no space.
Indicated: 5.5,cm
